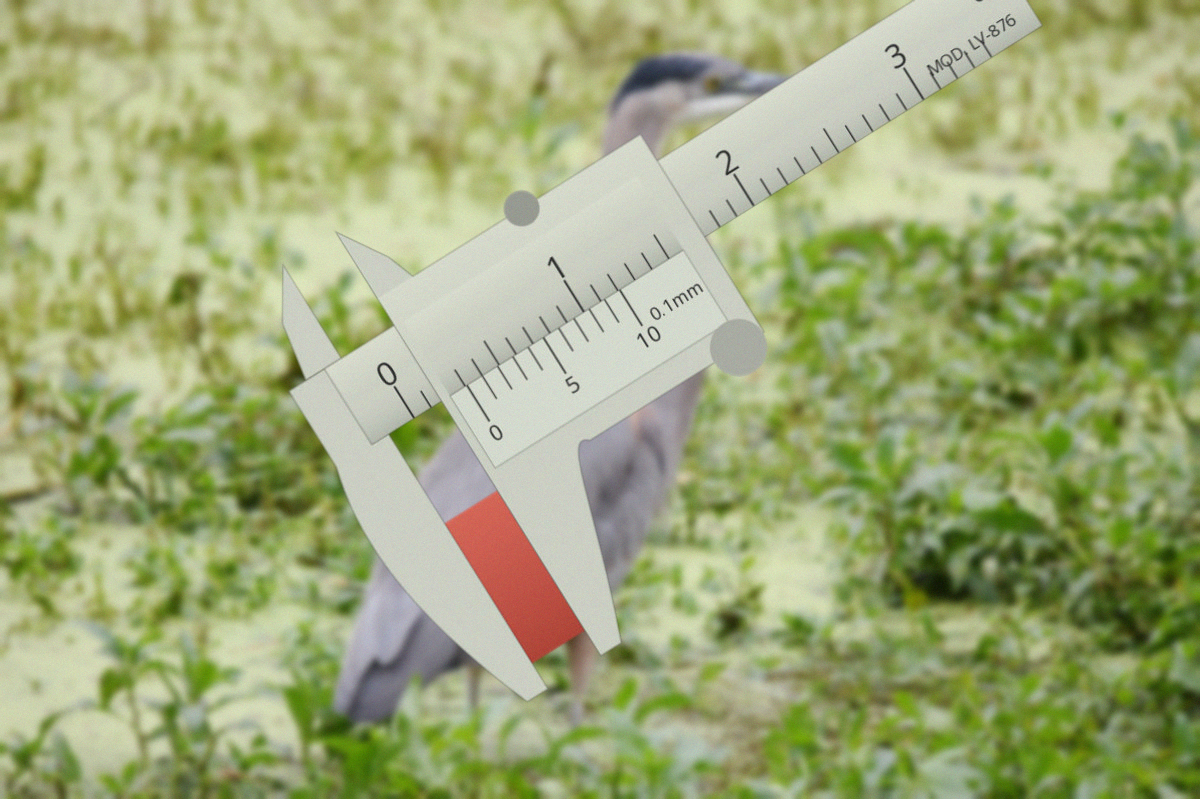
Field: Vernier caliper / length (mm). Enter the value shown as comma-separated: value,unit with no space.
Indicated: 3.1,mm
